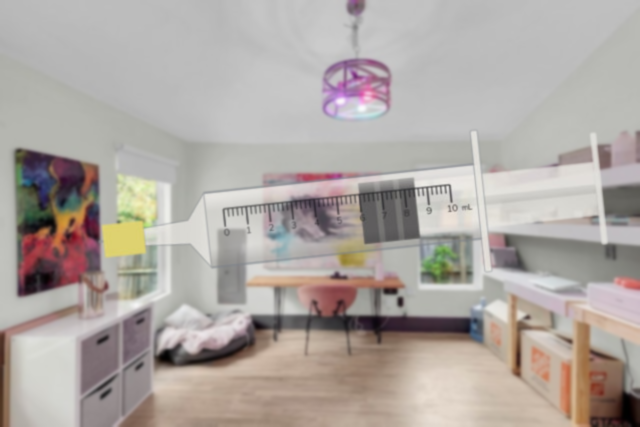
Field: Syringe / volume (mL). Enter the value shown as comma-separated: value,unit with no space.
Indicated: 6,mL
